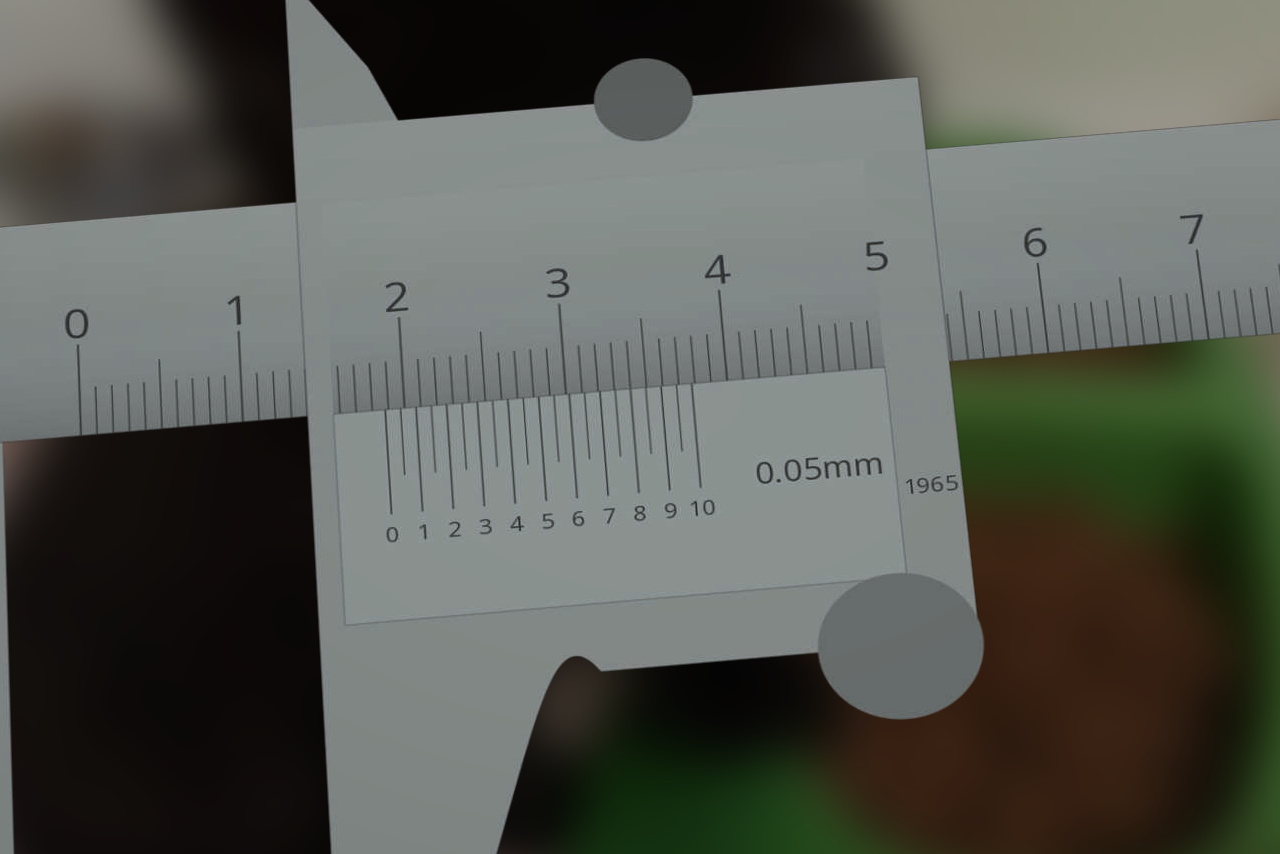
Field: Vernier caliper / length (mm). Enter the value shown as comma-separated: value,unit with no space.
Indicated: 18.8,mm
